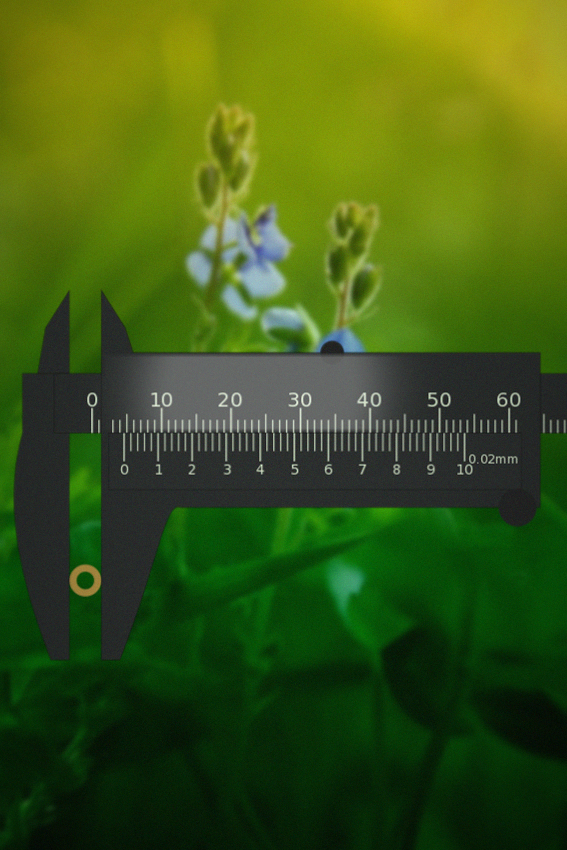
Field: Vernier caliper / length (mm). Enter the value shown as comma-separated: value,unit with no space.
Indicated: 4.6,mm
